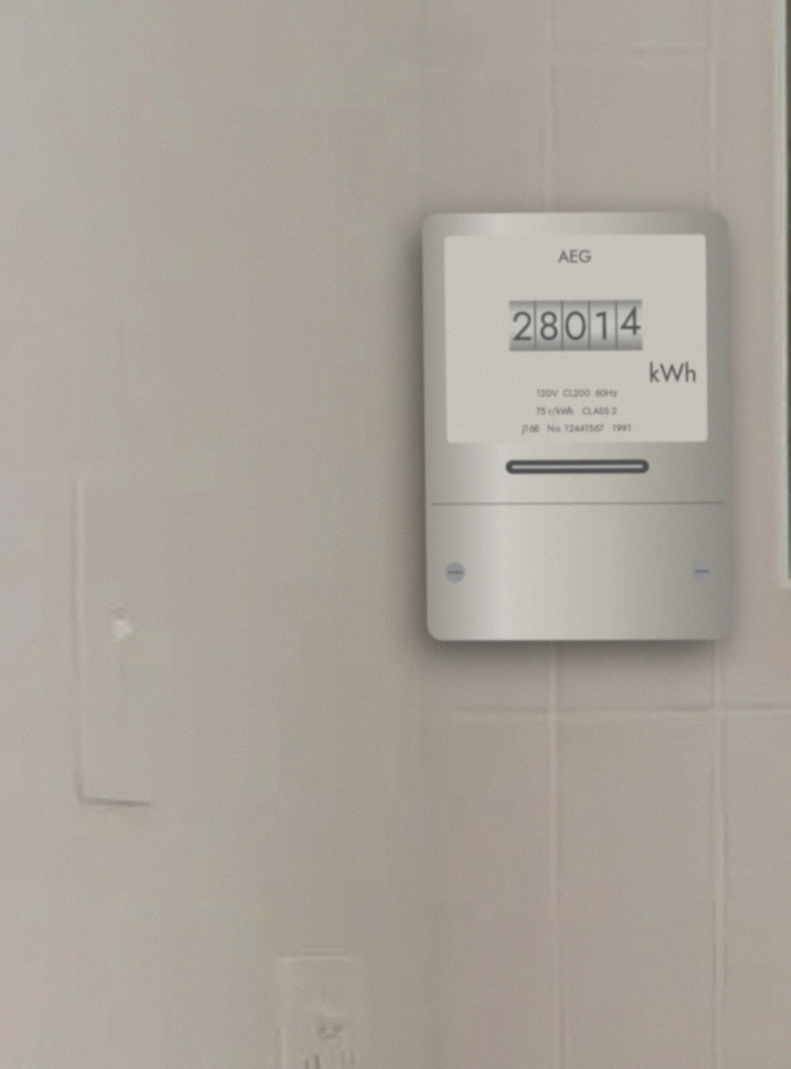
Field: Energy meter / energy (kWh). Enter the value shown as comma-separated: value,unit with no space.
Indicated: 28014,kWh
